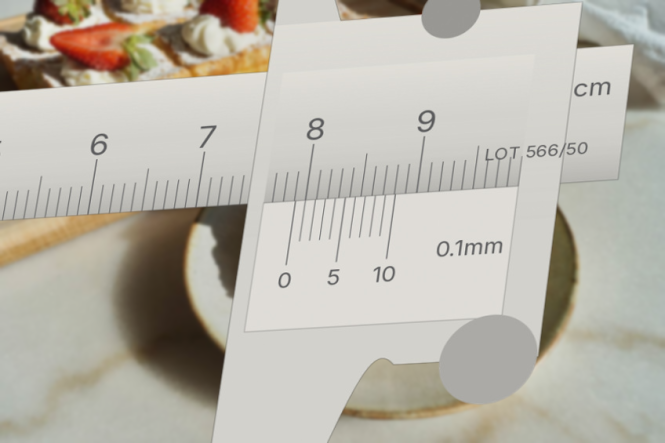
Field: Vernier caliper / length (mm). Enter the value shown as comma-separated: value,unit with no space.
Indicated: 79.1,mm
